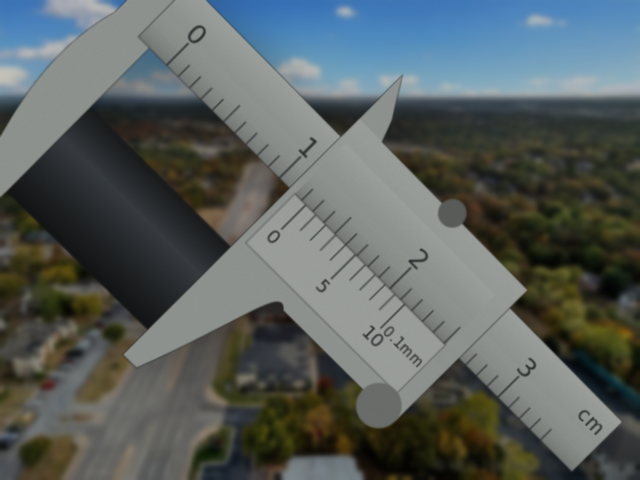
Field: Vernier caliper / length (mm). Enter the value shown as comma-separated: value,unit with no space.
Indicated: 12.4,mm
